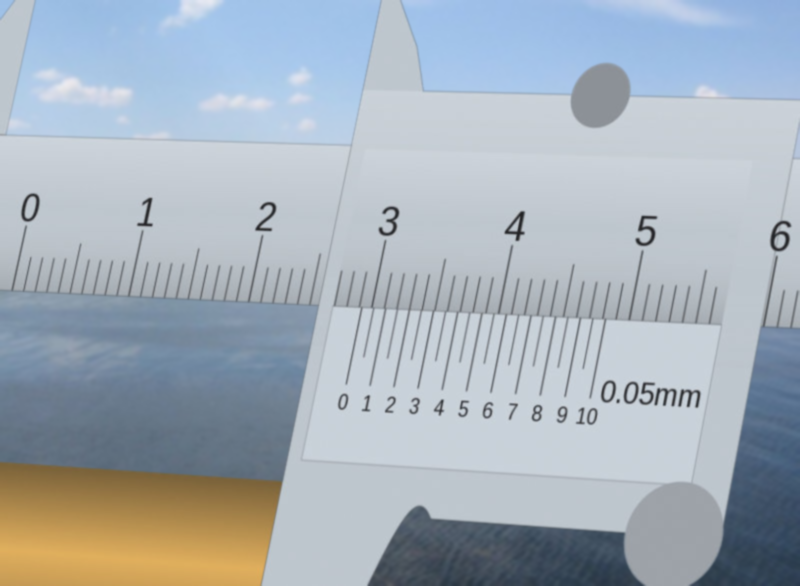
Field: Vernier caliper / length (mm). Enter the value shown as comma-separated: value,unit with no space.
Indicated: 29.2,mm
